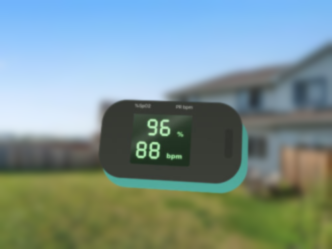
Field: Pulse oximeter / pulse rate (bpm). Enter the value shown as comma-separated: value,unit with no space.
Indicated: 88,bpm
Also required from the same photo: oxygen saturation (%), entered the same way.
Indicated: 96,%
